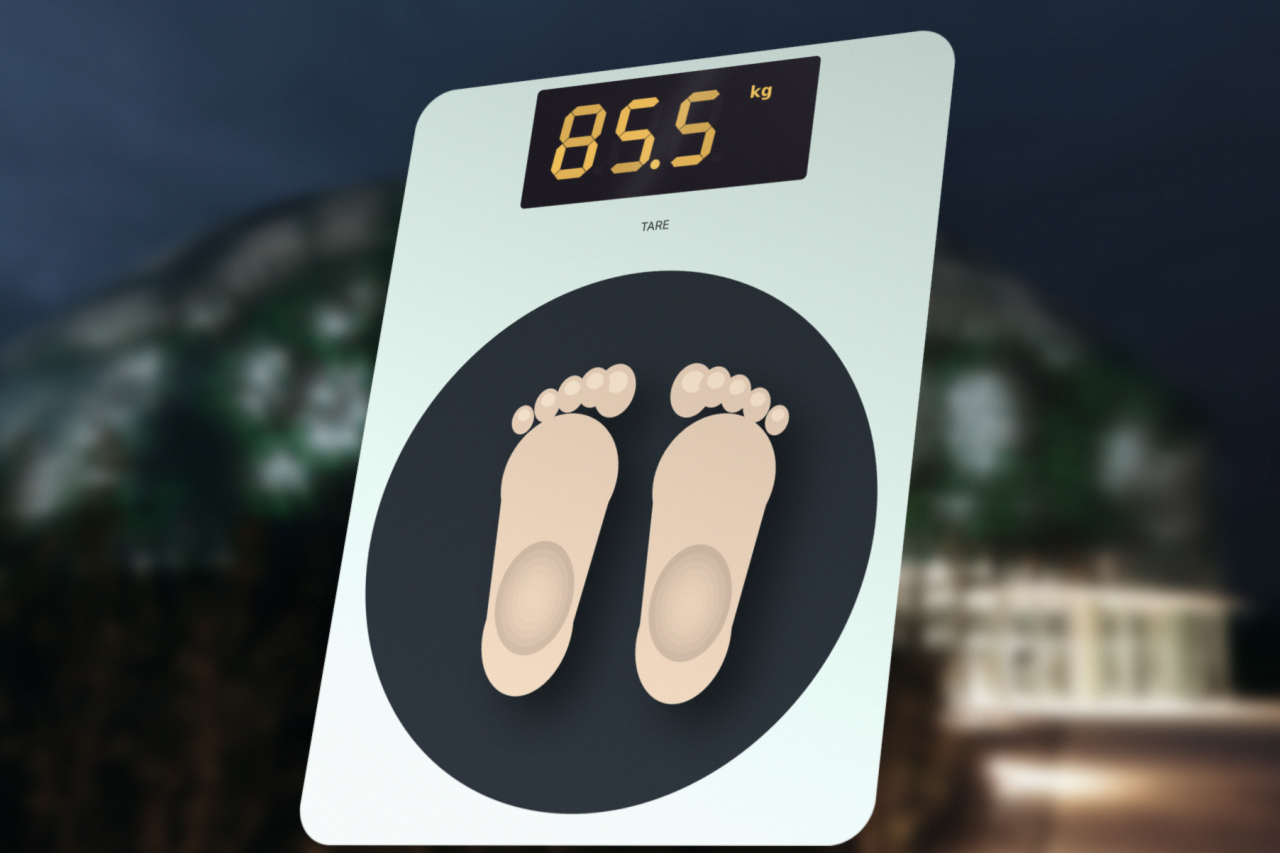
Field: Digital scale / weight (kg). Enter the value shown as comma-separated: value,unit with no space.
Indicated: 85.5,kg
